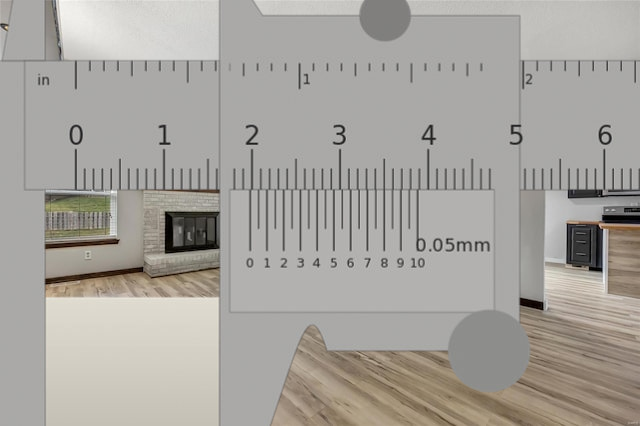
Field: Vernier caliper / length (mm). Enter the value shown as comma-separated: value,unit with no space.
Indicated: 19.8,mm
